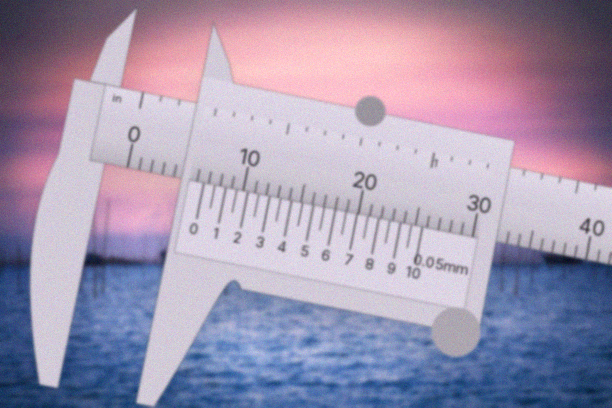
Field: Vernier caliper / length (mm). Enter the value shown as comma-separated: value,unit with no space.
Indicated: 6.6,mm
